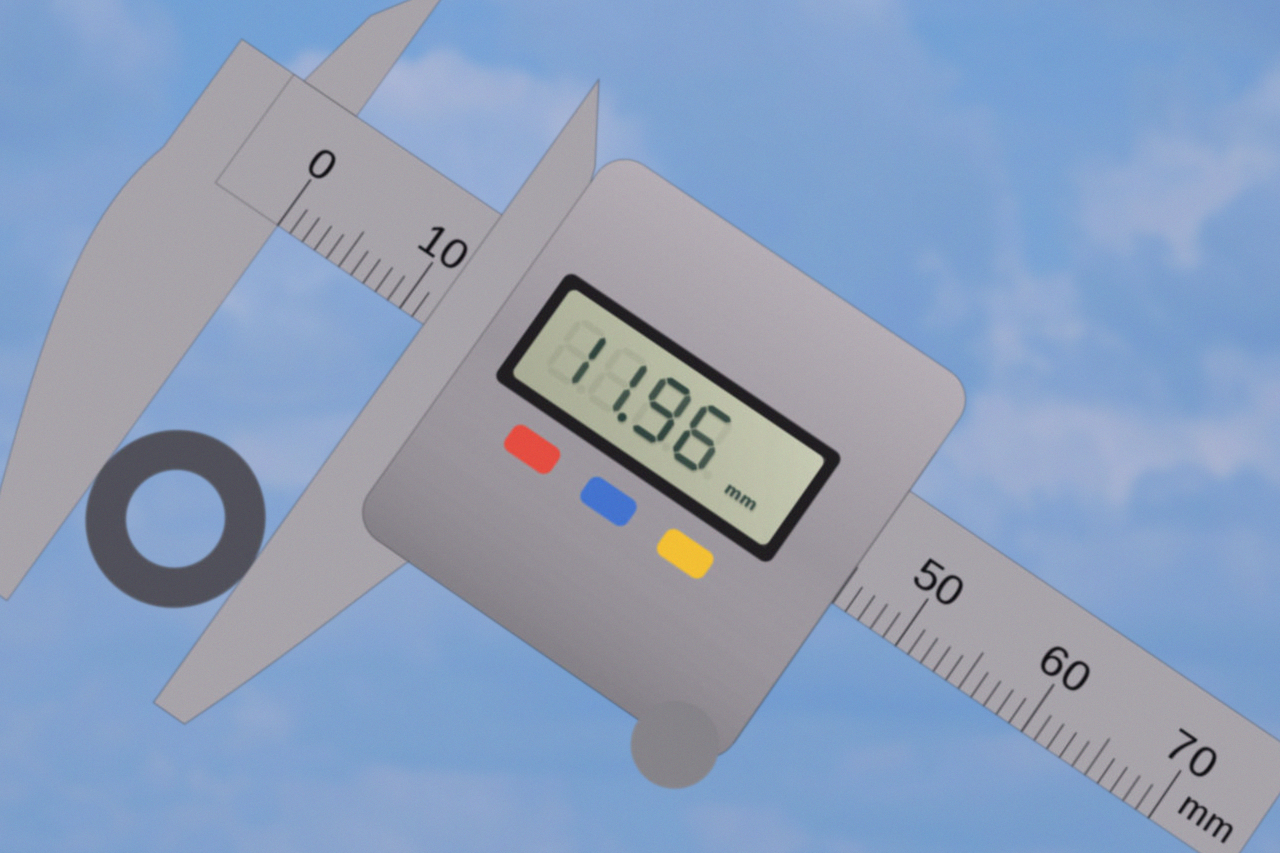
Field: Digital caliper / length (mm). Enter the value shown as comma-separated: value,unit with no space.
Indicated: 11.96,mm
